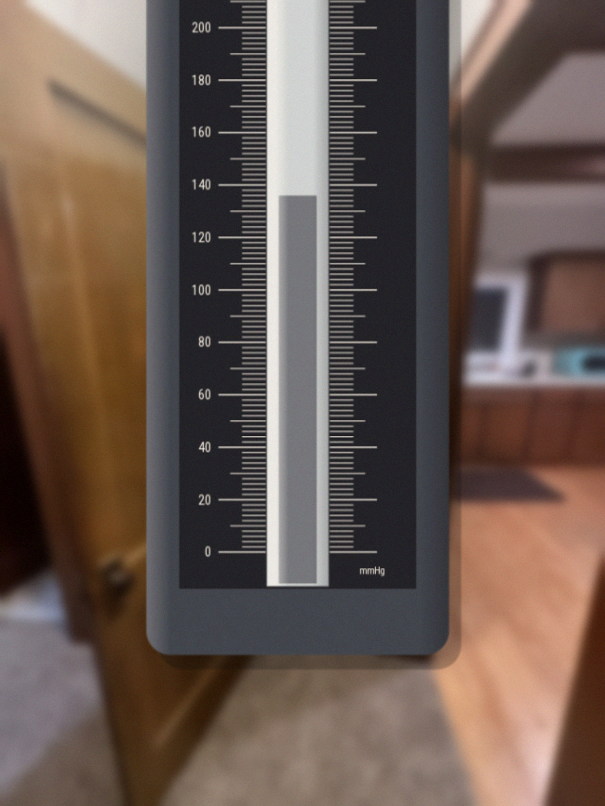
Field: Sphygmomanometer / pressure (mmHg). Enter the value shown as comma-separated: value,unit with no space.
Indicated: 136,mmHg
